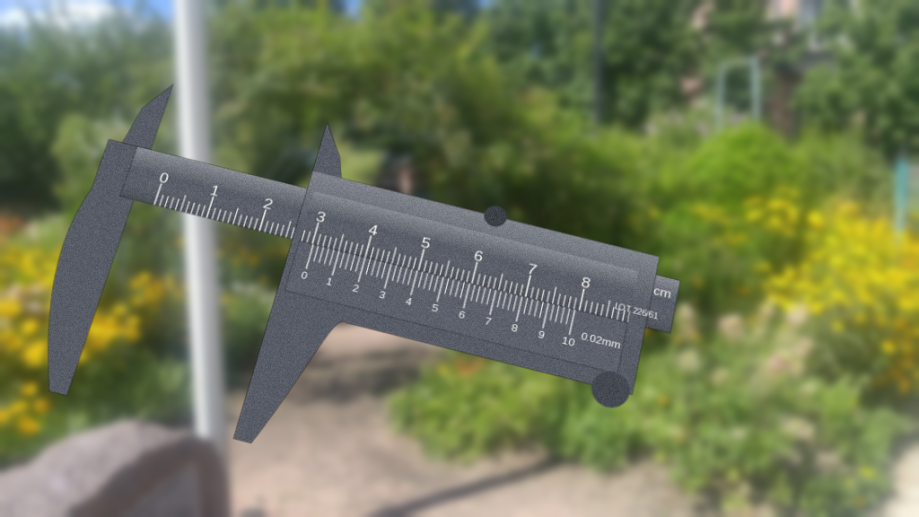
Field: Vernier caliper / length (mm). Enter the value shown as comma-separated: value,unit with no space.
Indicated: 30.2,mm
